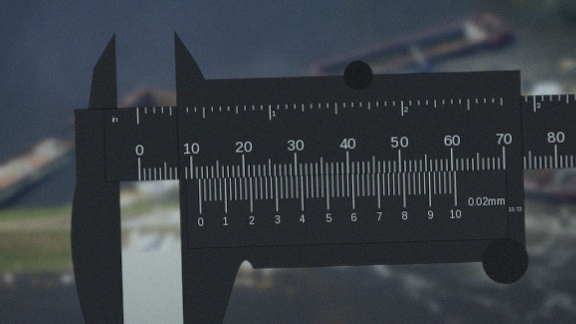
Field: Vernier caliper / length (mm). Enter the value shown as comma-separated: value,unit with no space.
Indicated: 11.5,mm
